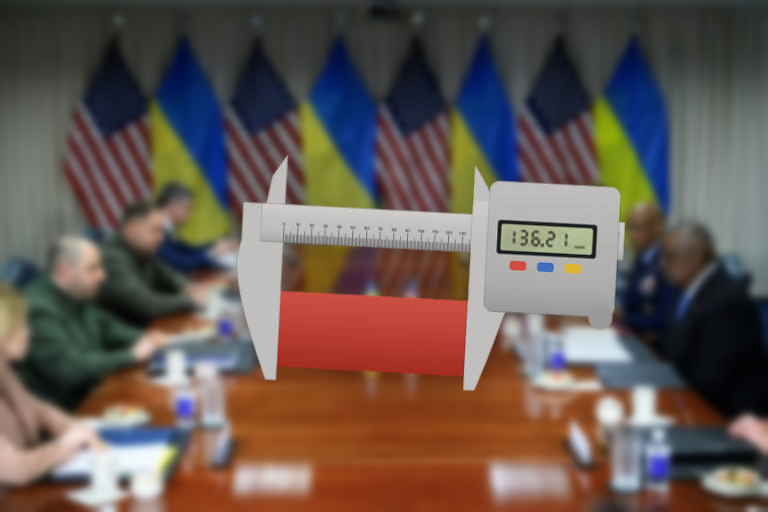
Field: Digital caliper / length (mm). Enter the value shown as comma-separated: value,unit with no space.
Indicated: 136.21,mm
